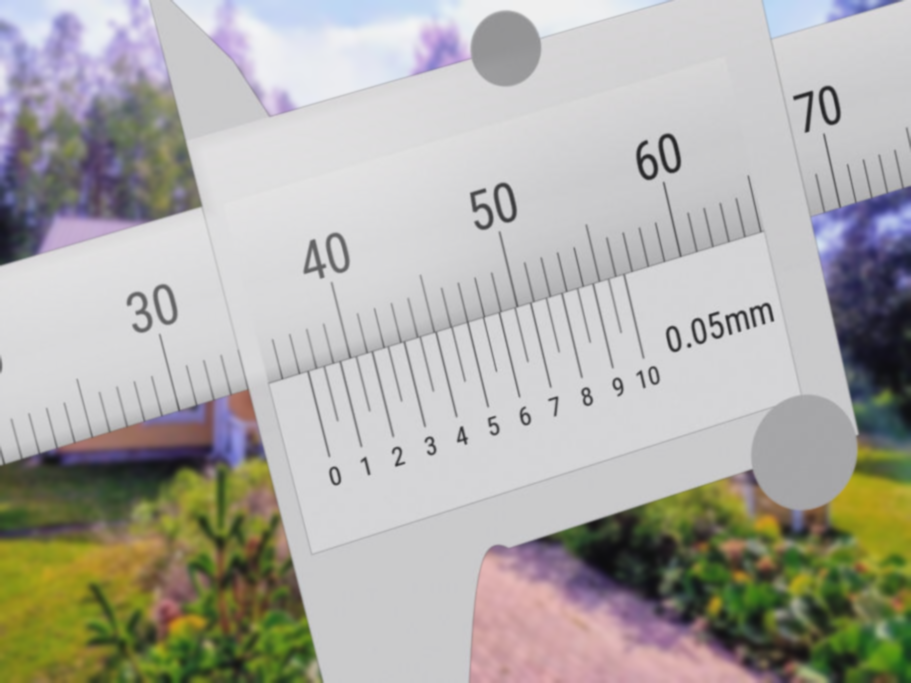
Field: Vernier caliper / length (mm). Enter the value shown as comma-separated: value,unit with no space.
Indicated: 37.5,mm
